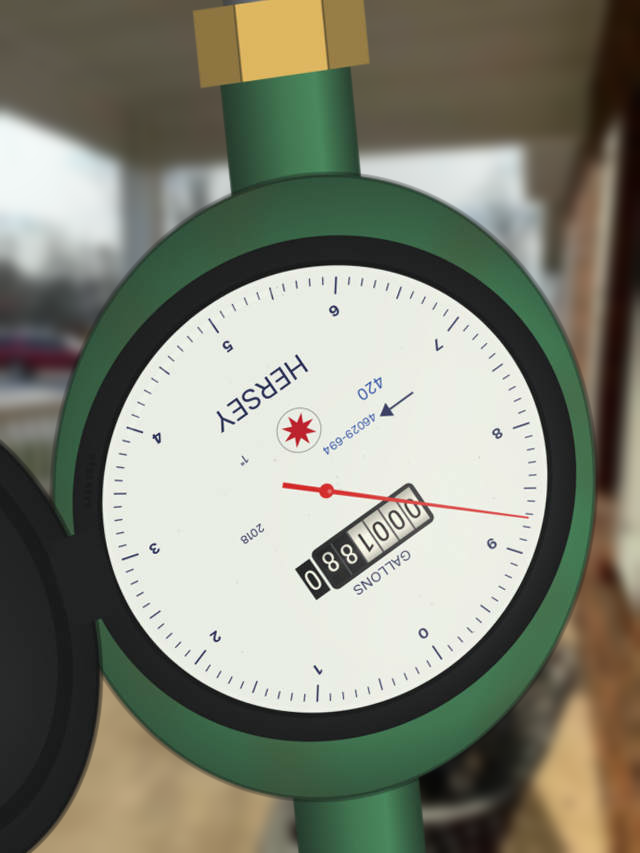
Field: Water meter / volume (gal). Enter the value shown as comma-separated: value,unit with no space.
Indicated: 1878.7,gal
